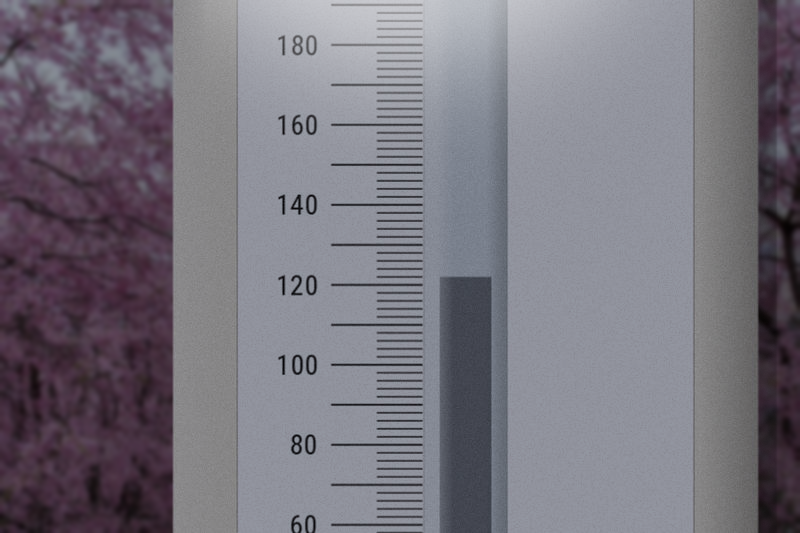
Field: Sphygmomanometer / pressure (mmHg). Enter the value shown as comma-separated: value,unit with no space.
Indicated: 122,mmHg
